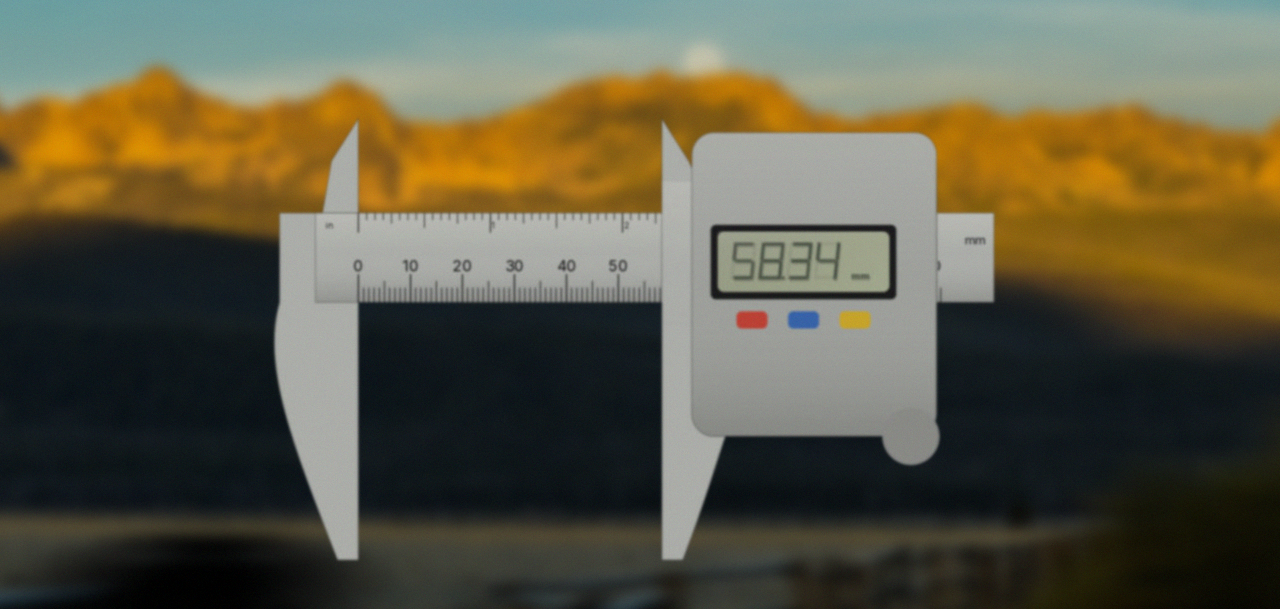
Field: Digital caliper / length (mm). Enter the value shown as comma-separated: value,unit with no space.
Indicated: 58.34,mm
